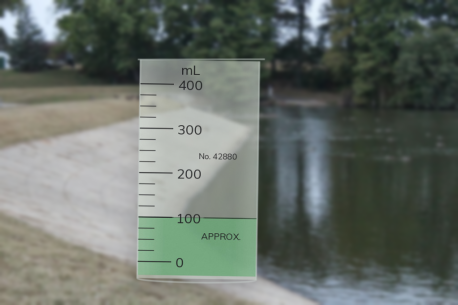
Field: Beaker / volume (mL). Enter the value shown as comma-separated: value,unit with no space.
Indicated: 100,mL
